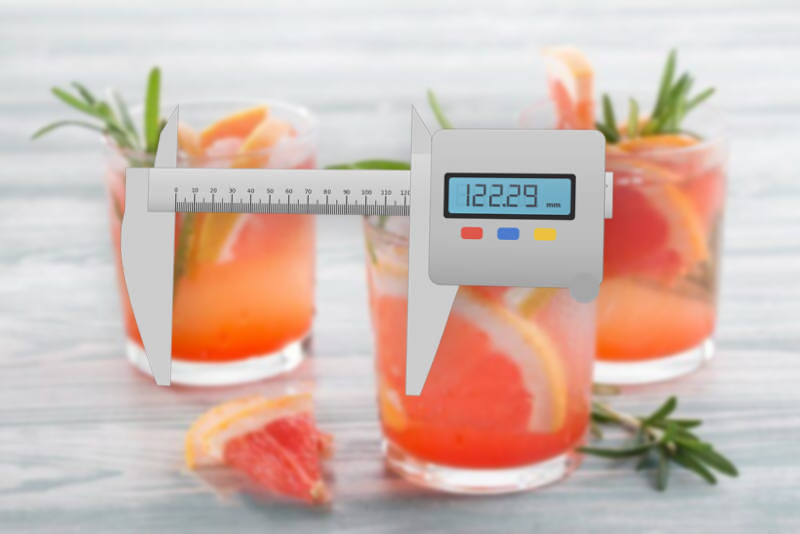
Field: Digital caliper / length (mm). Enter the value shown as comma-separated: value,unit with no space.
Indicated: 122.29,mm
